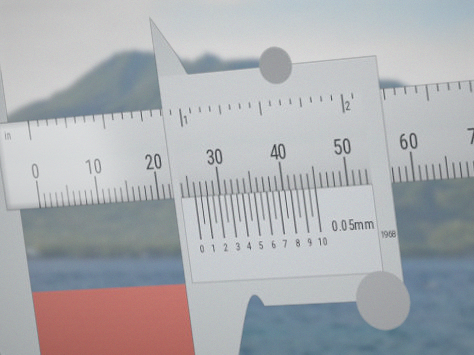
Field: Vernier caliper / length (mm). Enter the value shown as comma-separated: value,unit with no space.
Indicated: 26.0,mm
